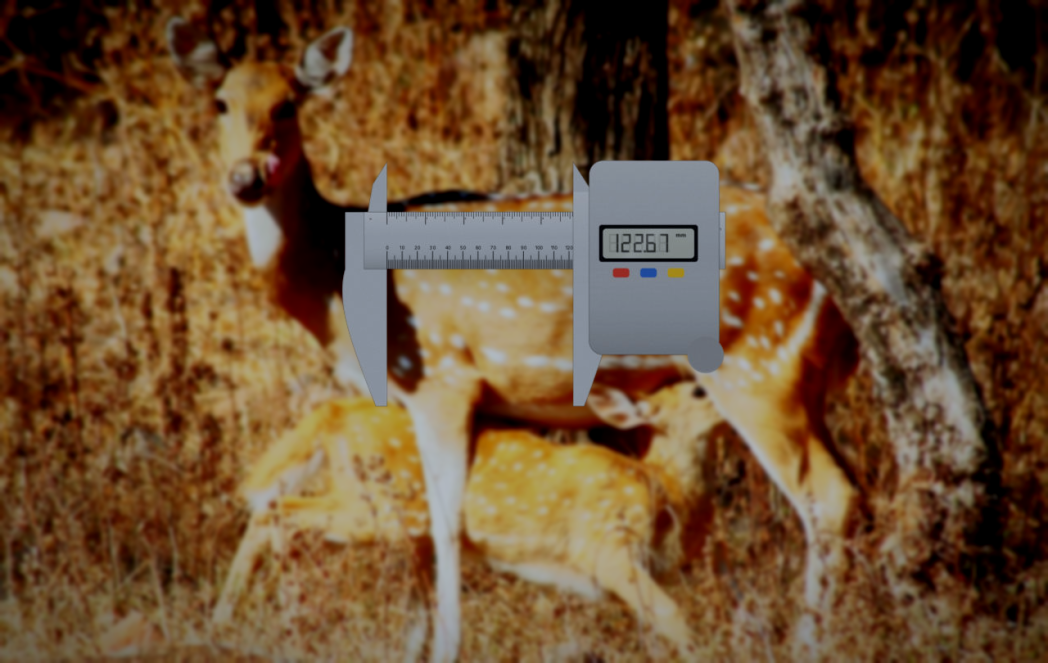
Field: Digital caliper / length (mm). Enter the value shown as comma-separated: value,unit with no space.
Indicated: 122.67,mm
